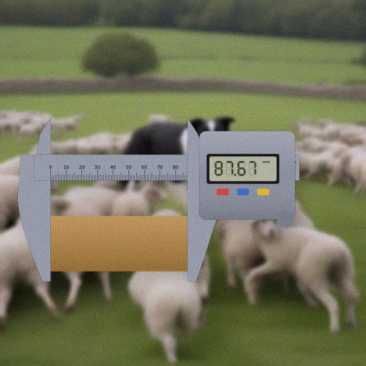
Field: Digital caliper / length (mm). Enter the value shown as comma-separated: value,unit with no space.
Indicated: 87.67,mm
